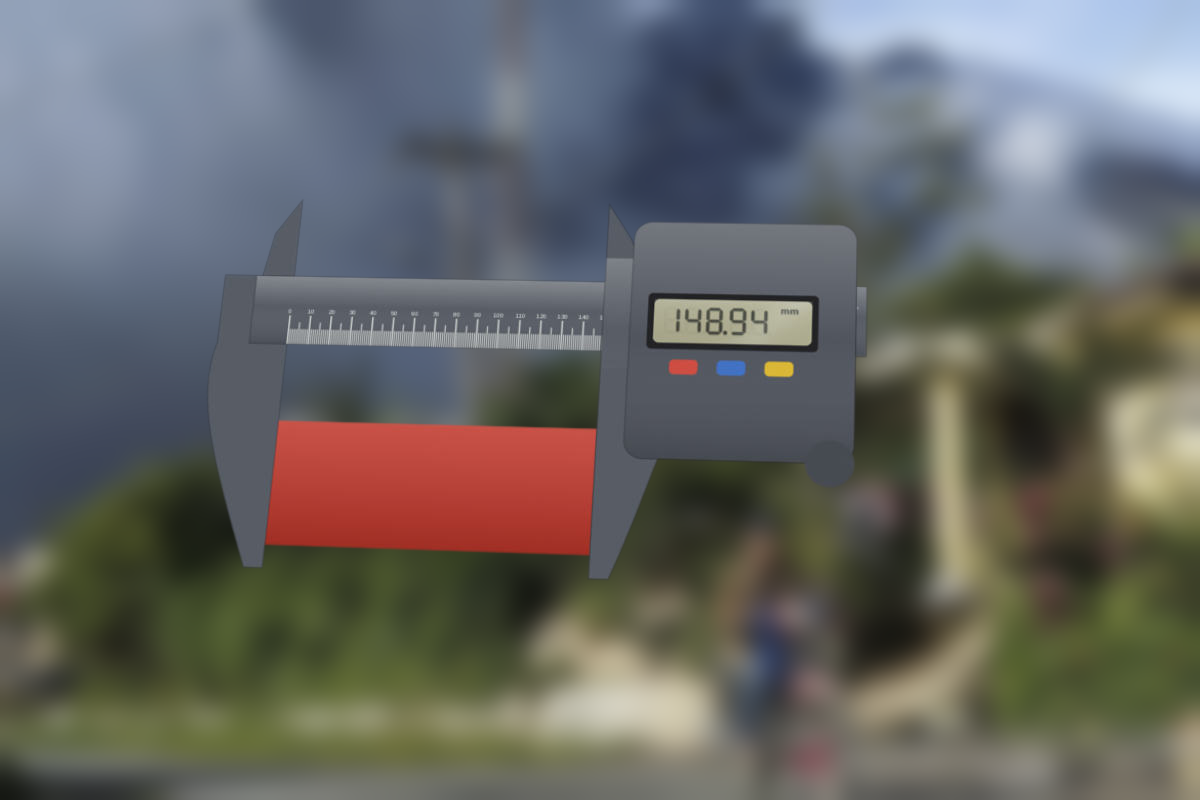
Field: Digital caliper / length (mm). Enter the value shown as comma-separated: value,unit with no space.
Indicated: 148.94,mm
